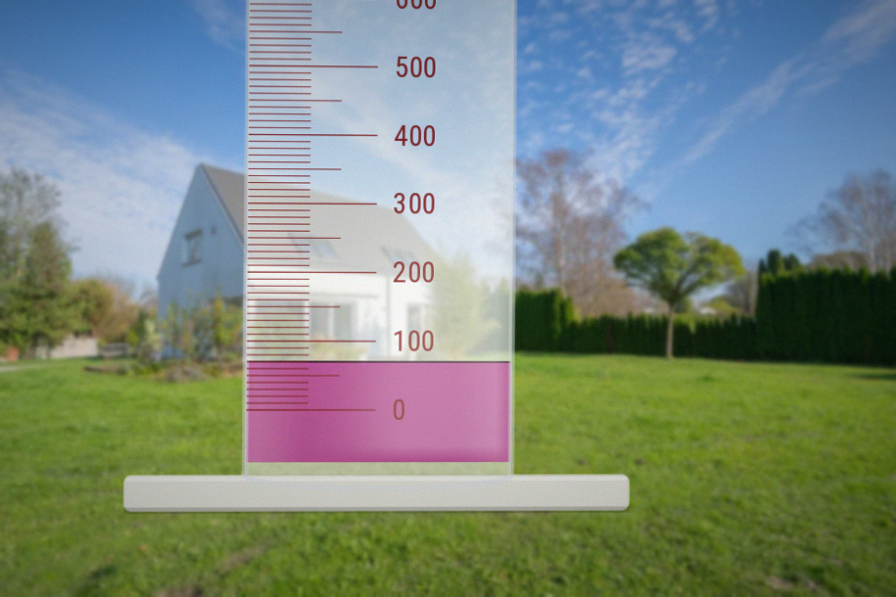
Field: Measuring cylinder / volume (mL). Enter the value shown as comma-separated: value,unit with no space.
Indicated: 70,mL
